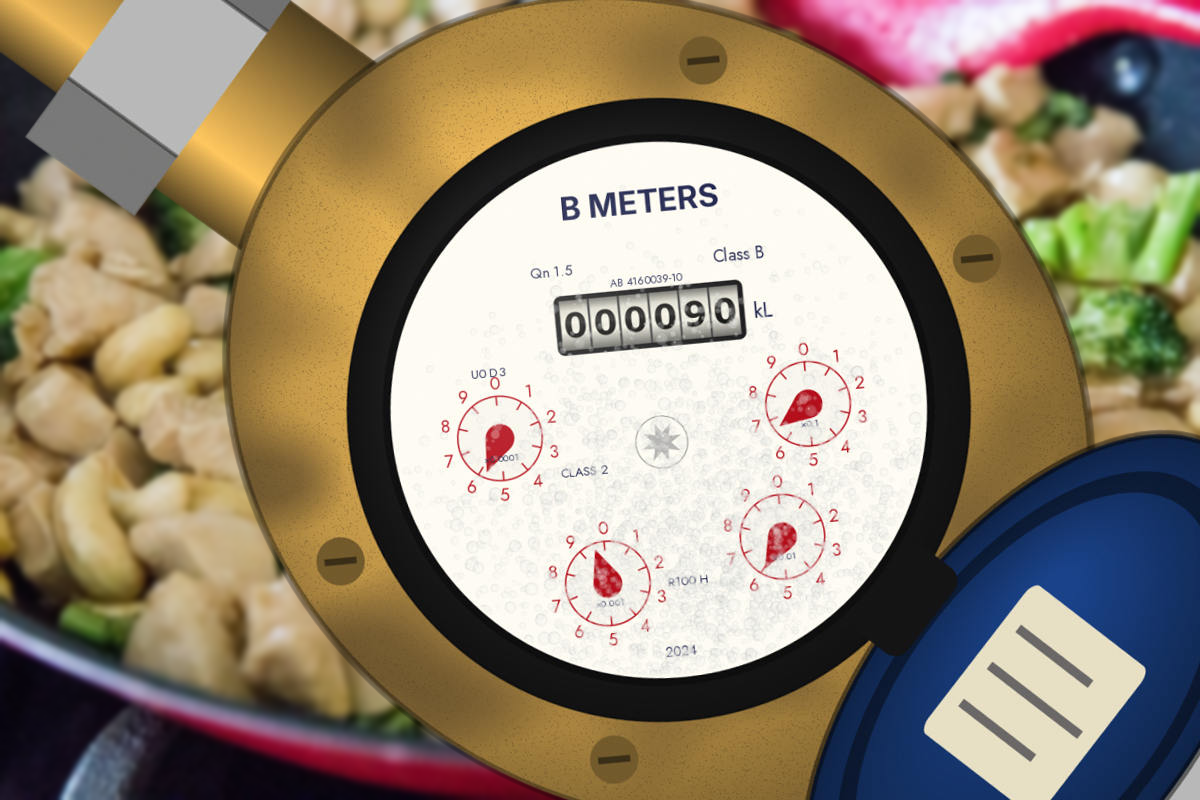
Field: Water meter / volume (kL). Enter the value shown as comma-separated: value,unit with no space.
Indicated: 90.6595,kL
